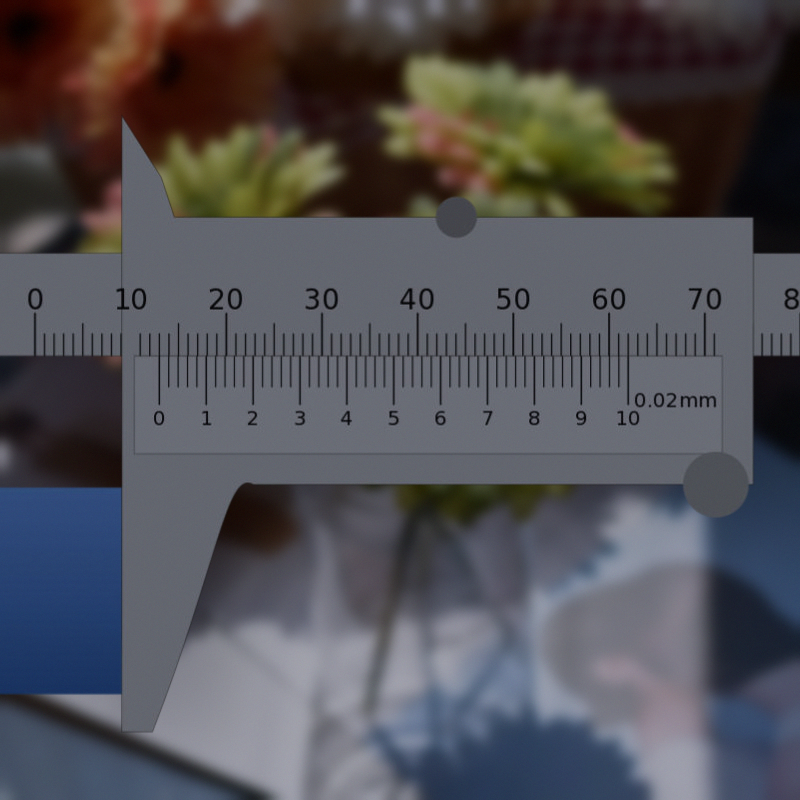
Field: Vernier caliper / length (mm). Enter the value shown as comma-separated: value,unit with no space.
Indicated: 13.0,mm
